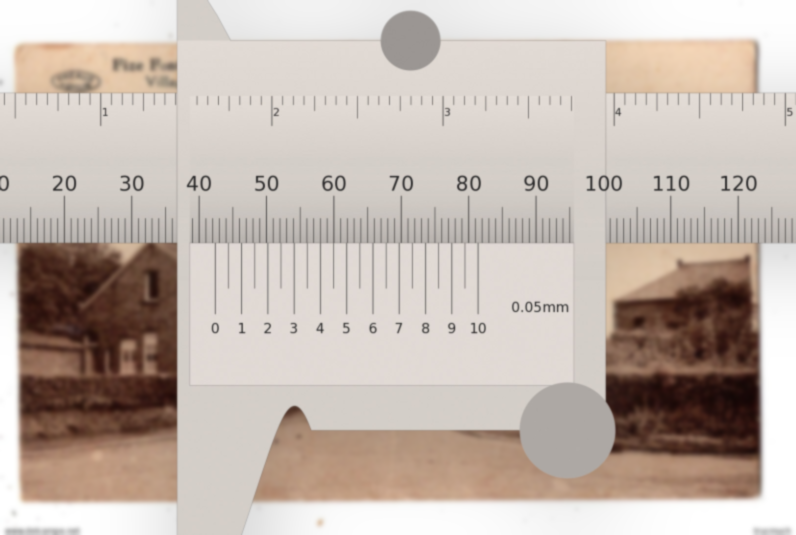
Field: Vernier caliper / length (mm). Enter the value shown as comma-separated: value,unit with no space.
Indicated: 42.4,mm
